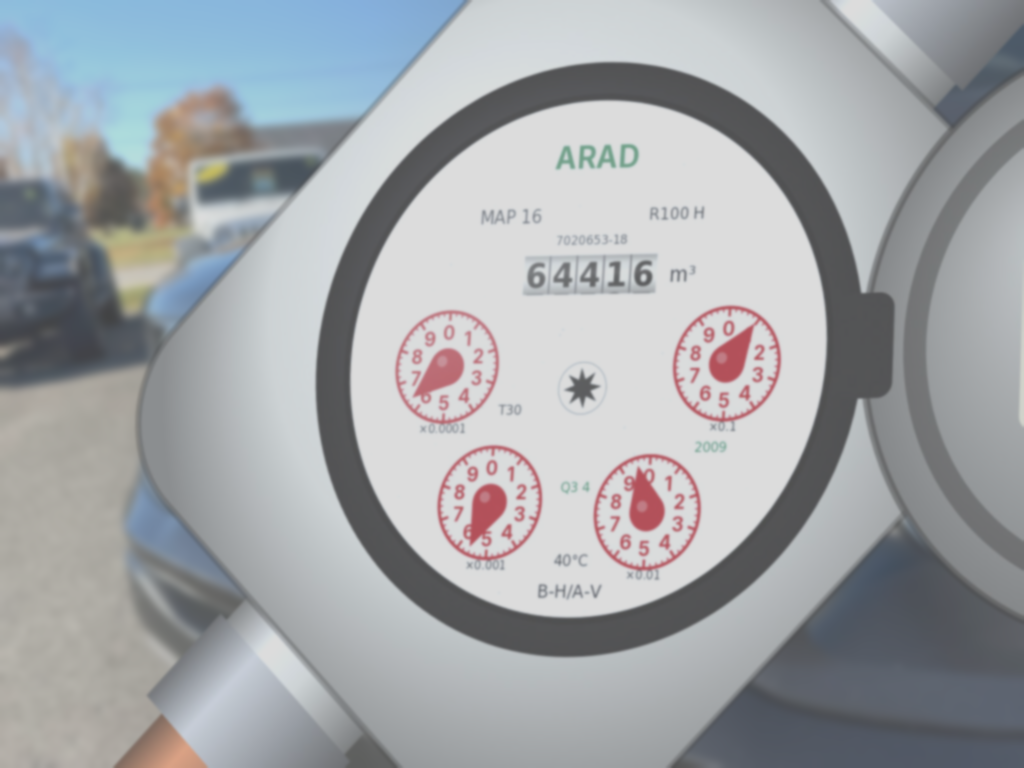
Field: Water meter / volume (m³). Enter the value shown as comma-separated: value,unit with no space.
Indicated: 64416.0956,m³
